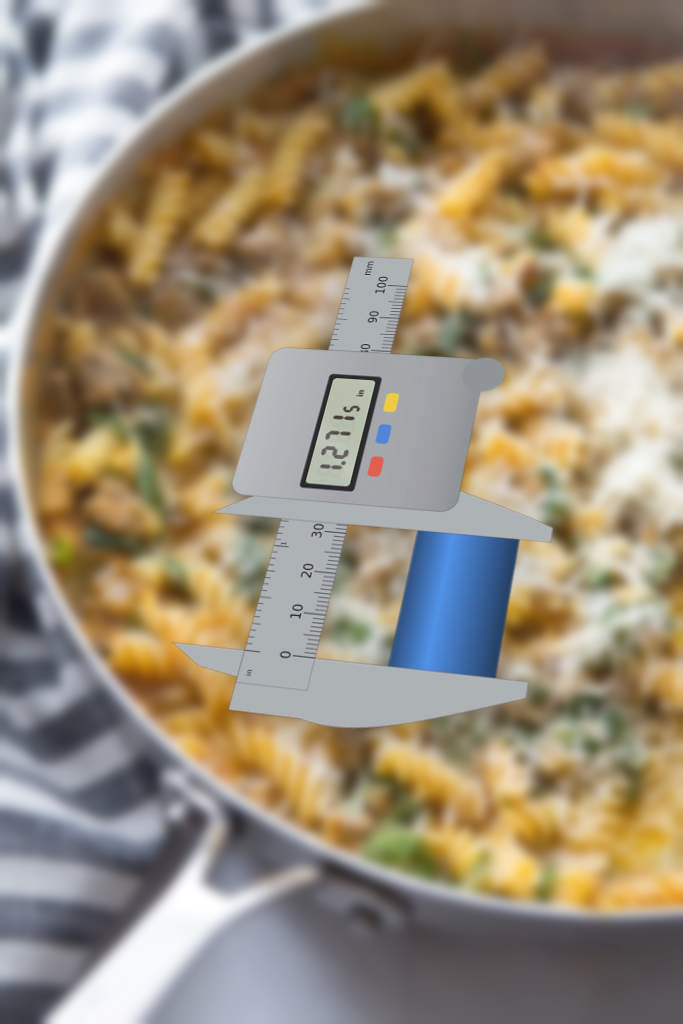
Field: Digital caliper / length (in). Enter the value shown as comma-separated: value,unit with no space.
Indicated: 1.2715,in
